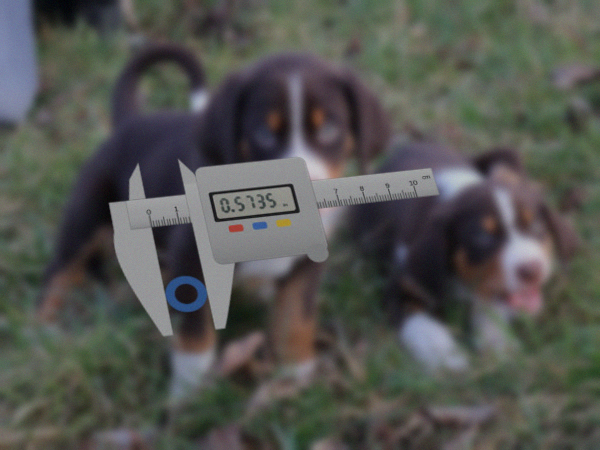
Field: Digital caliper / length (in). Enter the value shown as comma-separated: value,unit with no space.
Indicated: 0.5735,in
